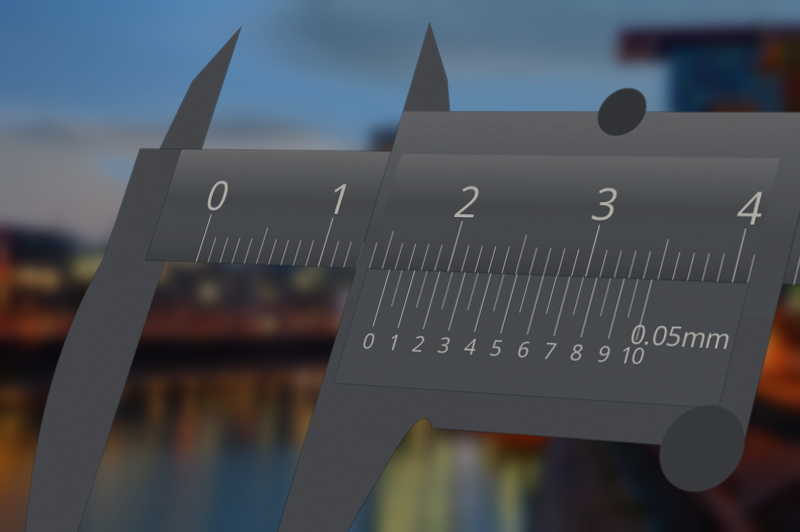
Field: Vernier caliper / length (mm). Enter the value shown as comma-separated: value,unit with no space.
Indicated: 15.6,mm
